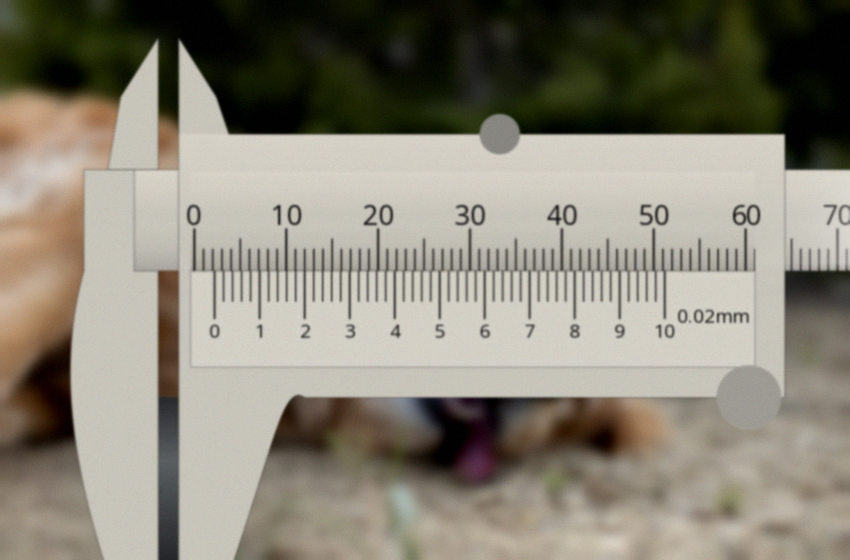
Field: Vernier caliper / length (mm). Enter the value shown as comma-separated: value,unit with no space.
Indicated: 2.2,mm
